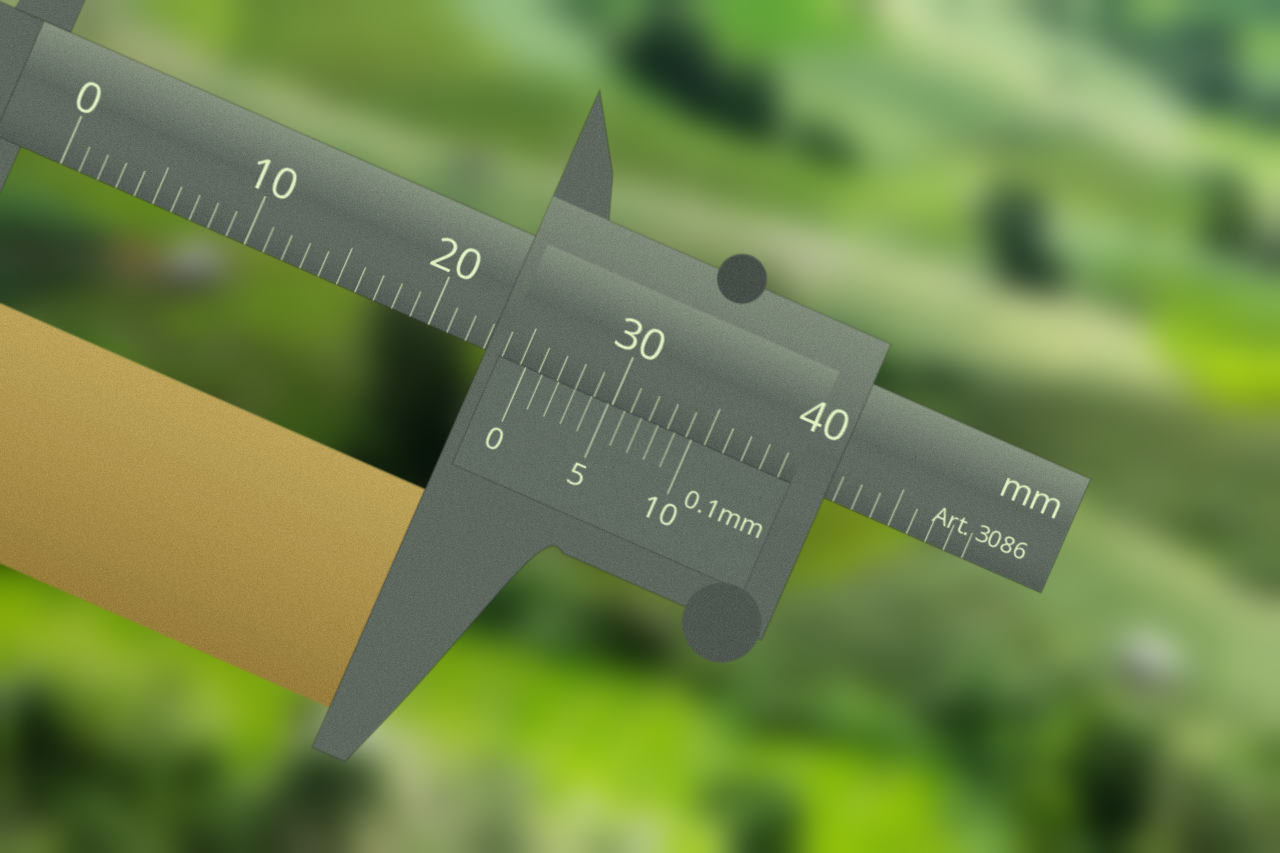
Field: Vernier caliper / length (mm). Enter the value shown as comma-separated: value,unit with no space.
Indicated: 25.3,mm
